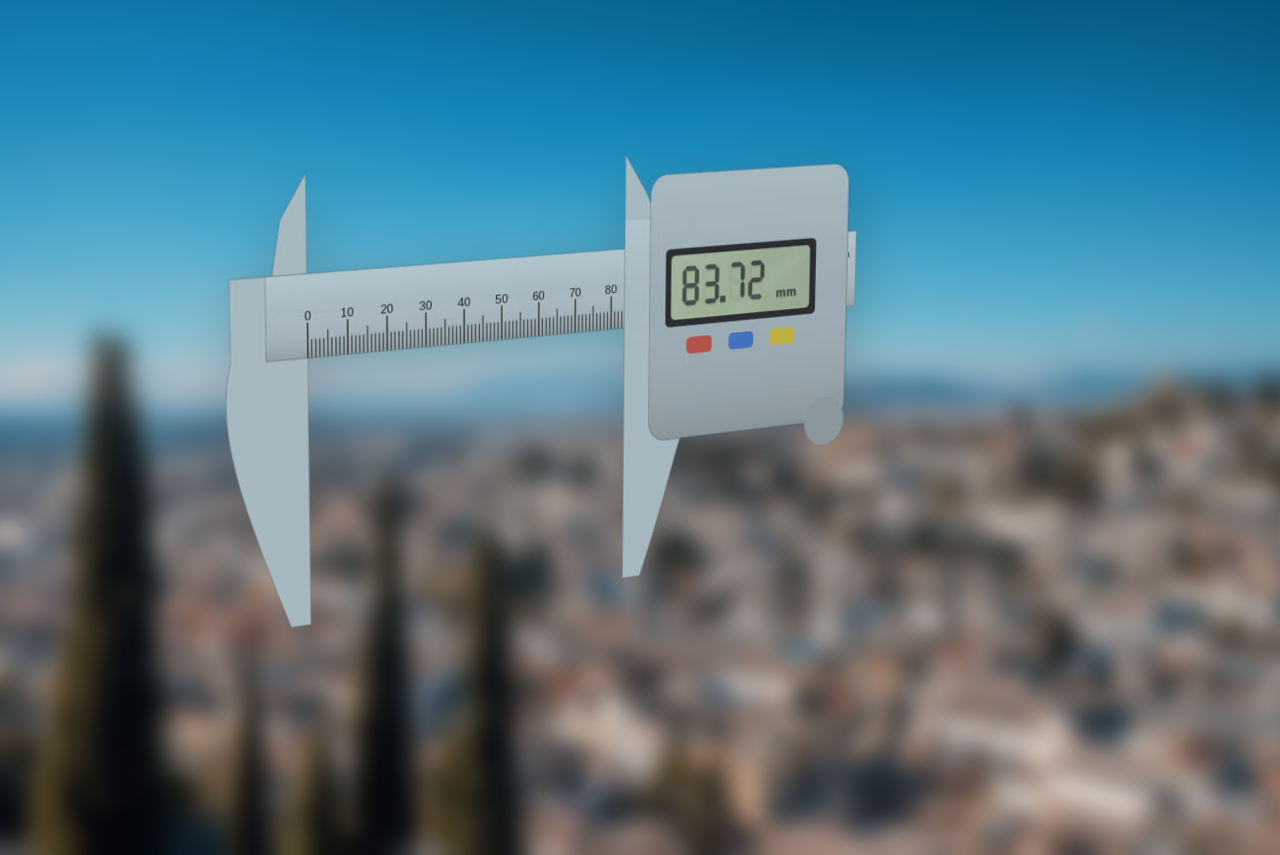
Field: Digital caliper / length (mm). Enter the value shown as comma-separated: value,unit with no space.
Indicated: 83.72,mm
